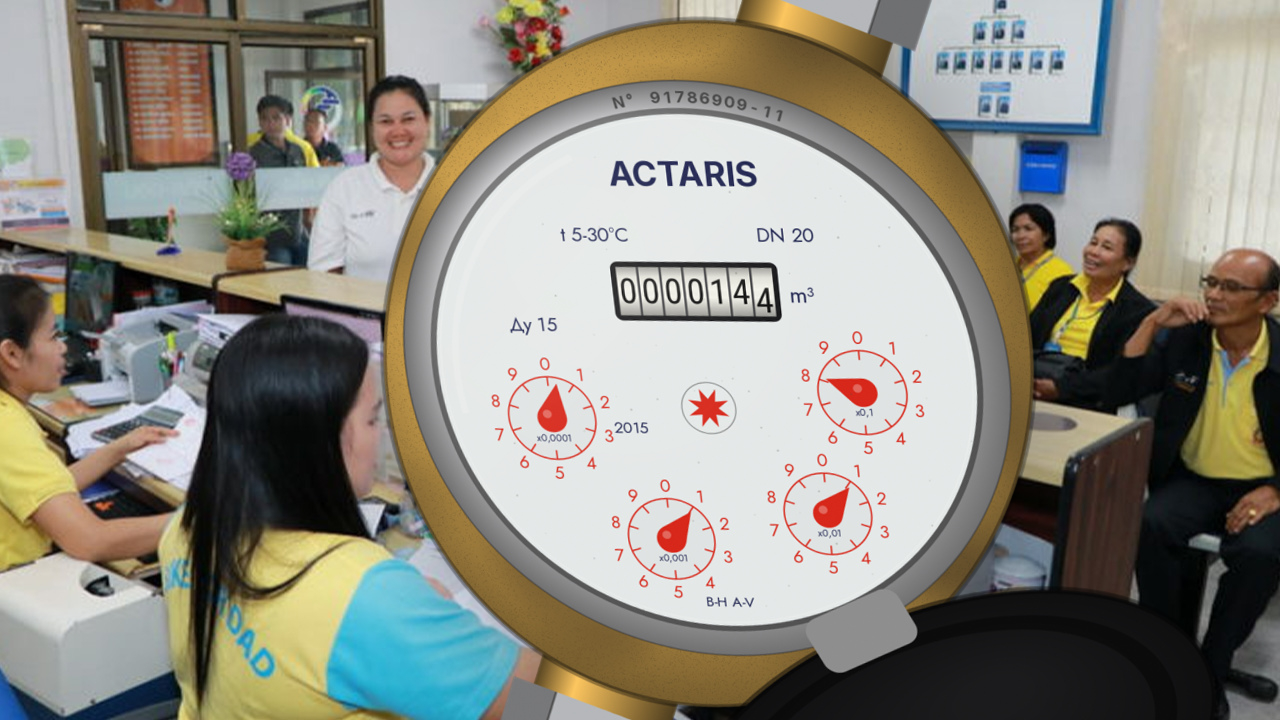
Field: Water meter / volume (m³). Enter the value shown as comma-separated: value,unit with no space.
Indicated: 143.8110,m³
